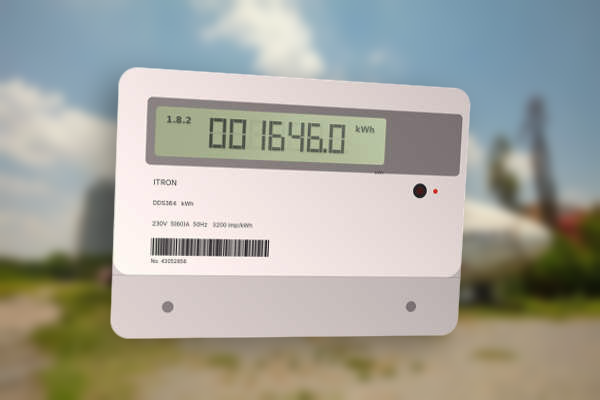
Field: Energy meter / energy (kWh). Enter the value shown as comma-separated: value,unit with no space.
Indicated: 1646.0,kWh
